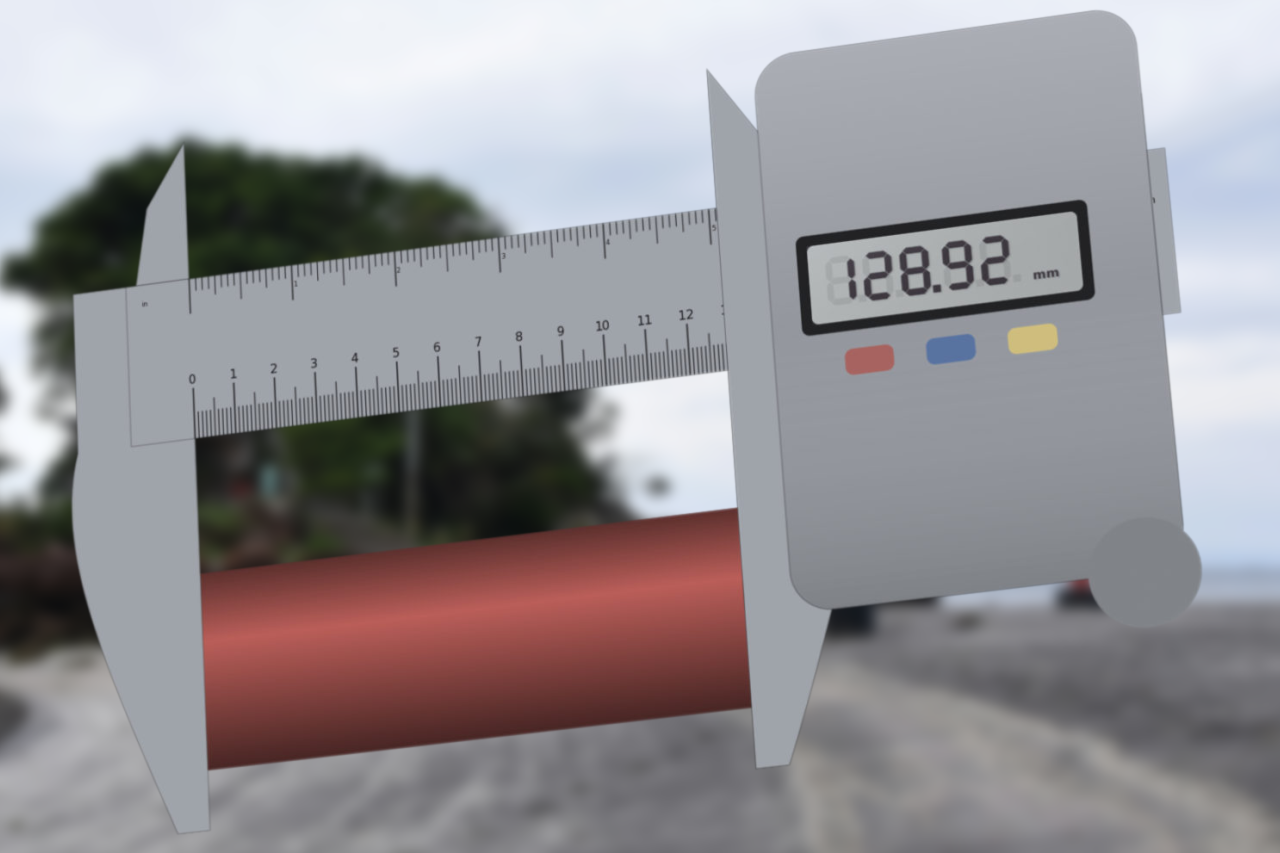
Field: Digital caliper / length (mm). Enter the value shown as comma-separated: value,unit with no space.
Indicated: 128.92,mm
